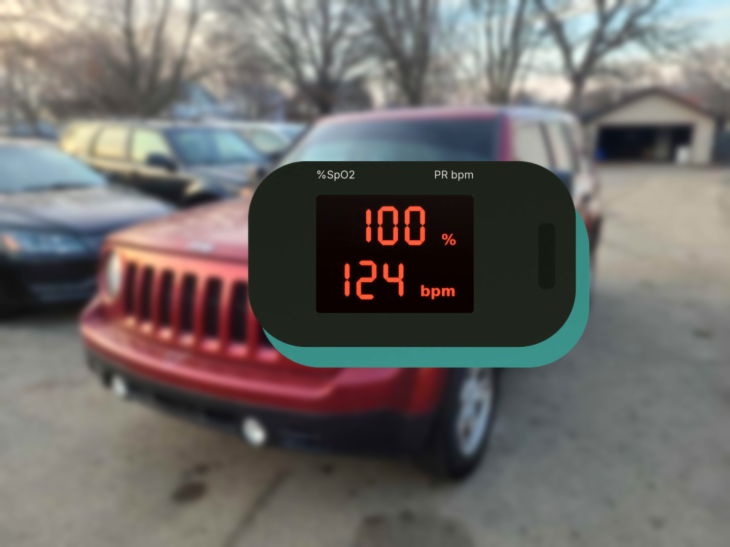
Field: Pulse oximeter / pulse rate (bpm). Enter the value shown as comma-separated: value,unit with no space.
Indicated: 124,bpm
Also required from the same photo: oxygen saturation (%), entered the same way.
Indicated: 100,%
